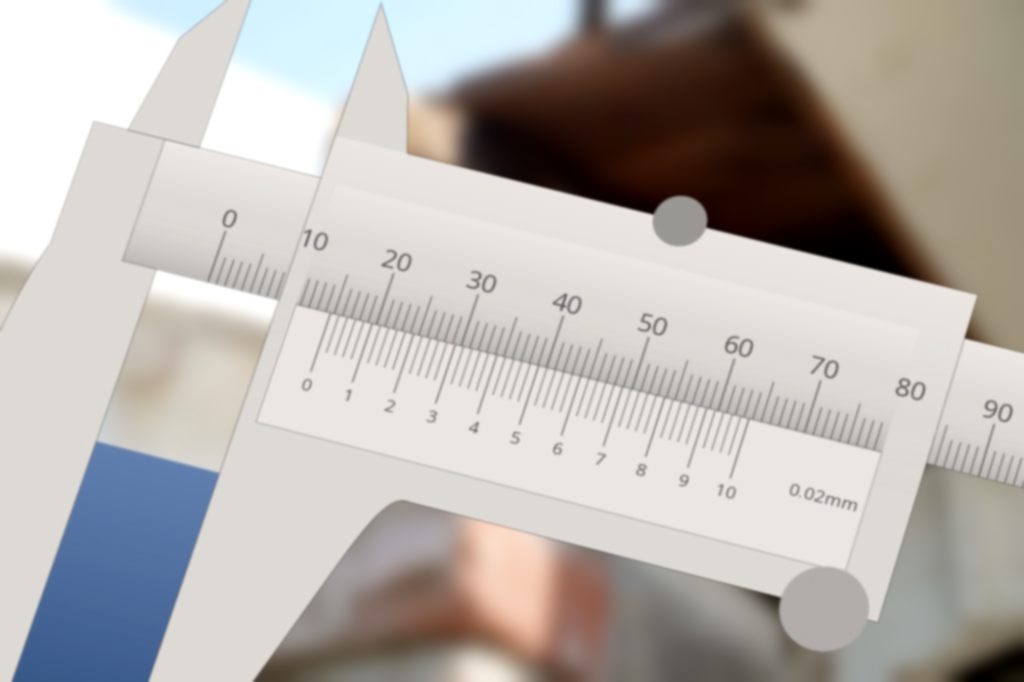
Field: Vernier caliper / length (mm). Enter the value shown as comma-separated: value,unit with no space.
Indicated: 14.6,mm
